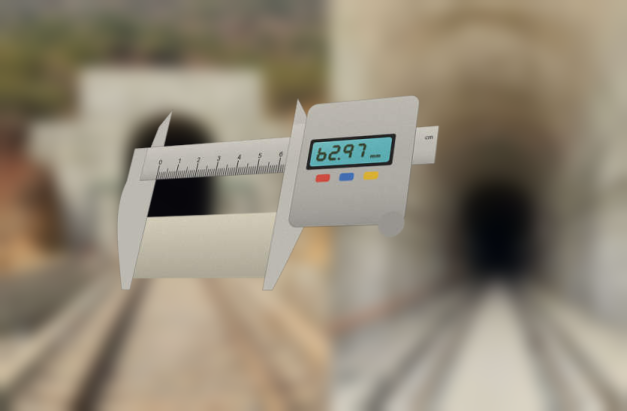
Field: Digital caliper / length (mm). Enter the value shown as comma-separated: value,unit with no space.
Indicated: 62.97,mm
